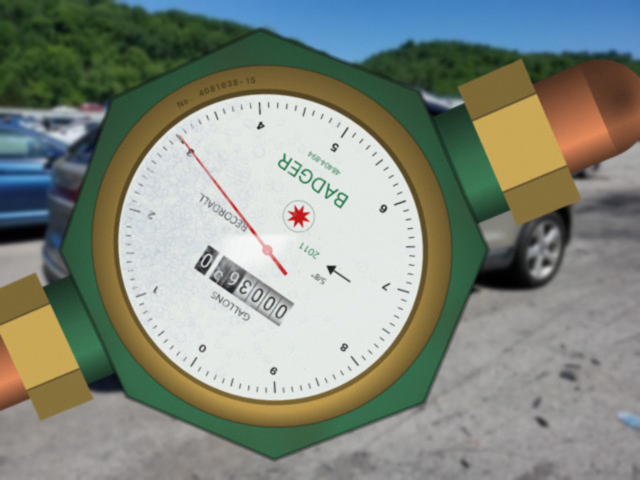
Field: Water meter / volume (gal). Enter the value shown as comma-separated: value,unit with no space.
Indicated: 3653.0,gal
